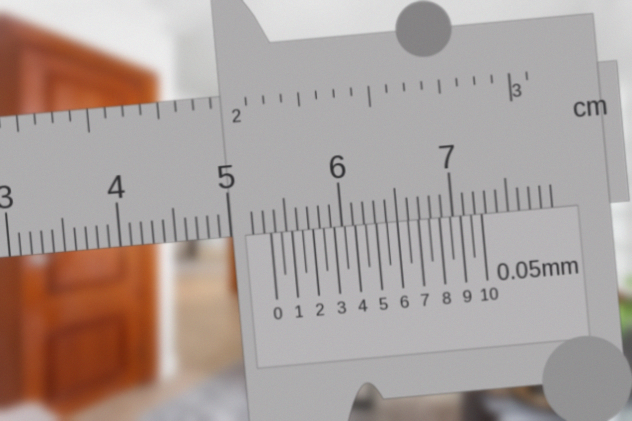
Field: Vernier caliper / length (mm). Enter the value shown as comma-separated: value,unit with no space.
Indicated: 53.6,mm
